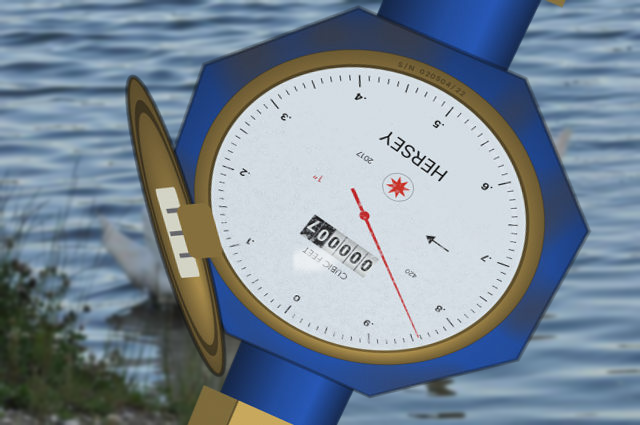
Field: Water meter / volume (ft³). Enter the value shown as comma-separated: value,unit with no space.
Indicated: 6.84,ft³
